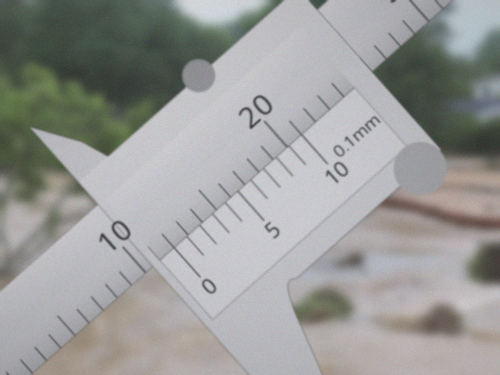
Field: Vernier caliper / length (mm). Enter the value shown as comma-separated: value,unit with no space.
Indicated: 12.0,mm
